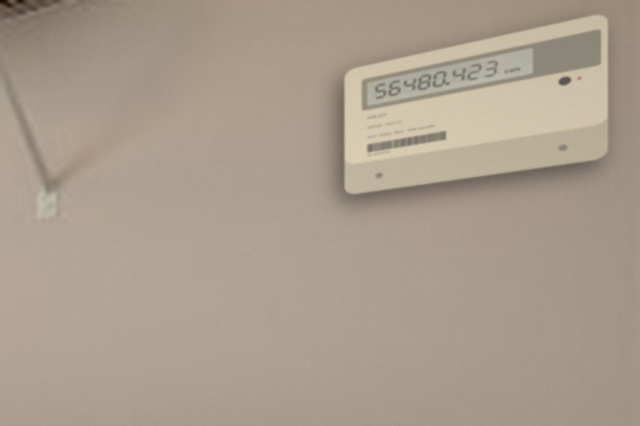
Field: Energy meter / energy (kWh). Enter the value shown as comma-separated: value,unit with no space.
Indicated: 56480.423,kWh
